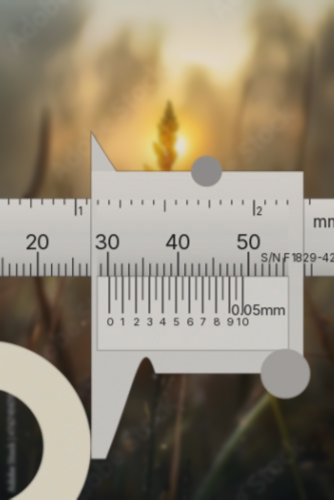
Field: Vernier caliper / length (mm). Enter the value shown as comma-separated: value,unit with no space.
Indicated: 30.2,mm
